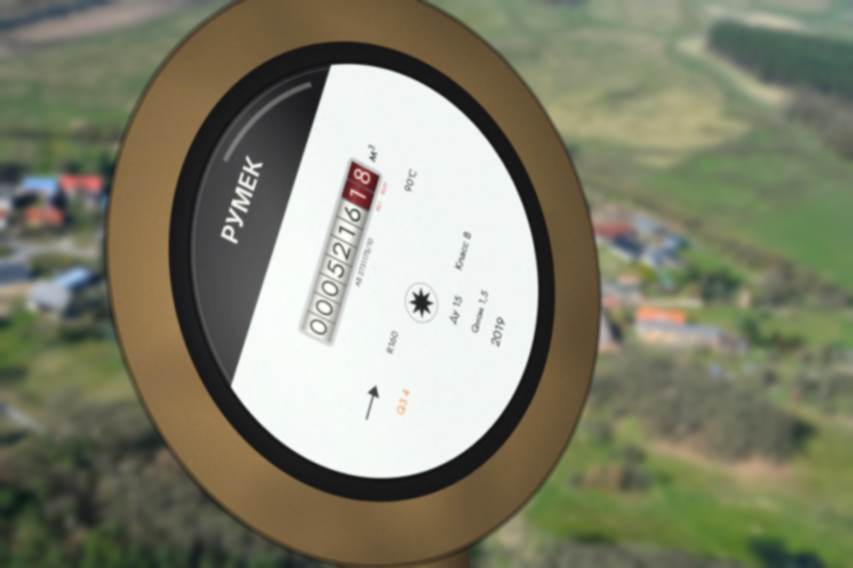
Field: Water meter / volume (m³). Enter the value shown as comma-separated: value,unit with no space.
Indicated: 5216.18,m³
